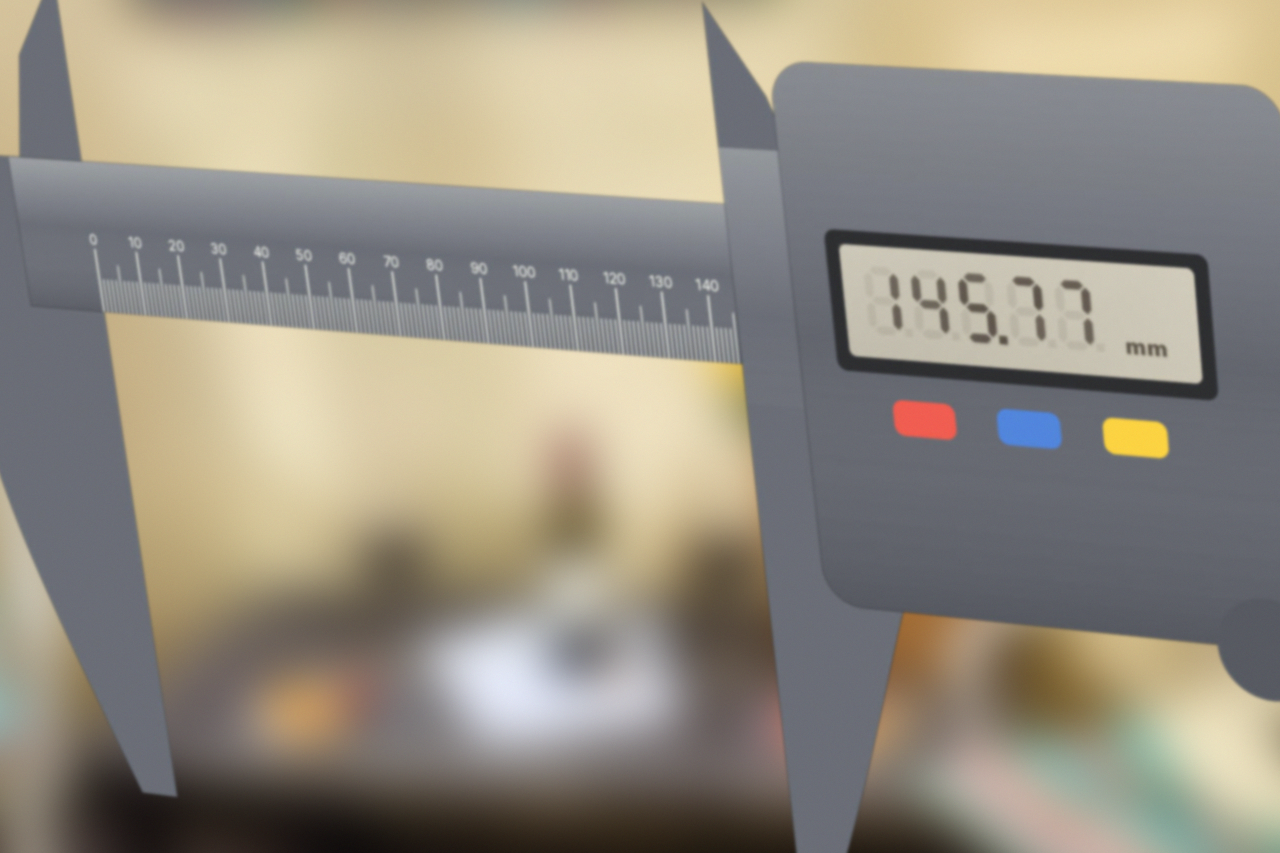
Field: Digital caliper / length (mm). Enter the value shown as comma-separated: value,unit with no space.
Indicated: 145.77,mm
